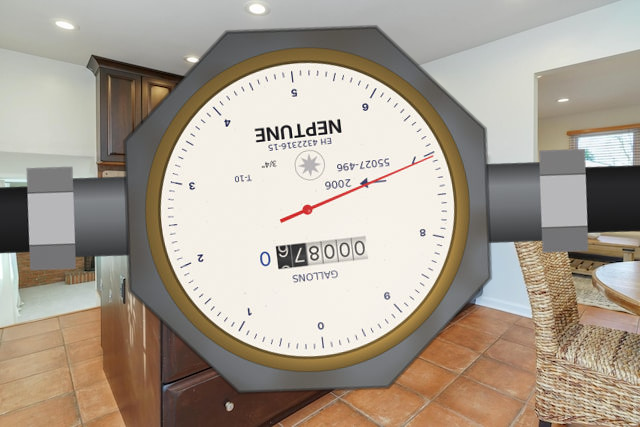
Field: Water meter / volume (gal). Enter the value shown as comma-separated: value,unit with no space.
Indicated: 8757.0,gal
